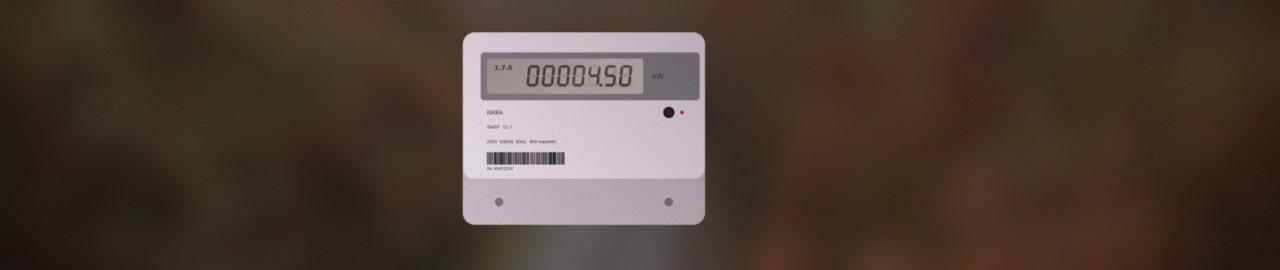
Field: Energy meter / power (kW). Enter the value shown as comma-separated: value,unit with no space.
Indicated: 4.50,kW
